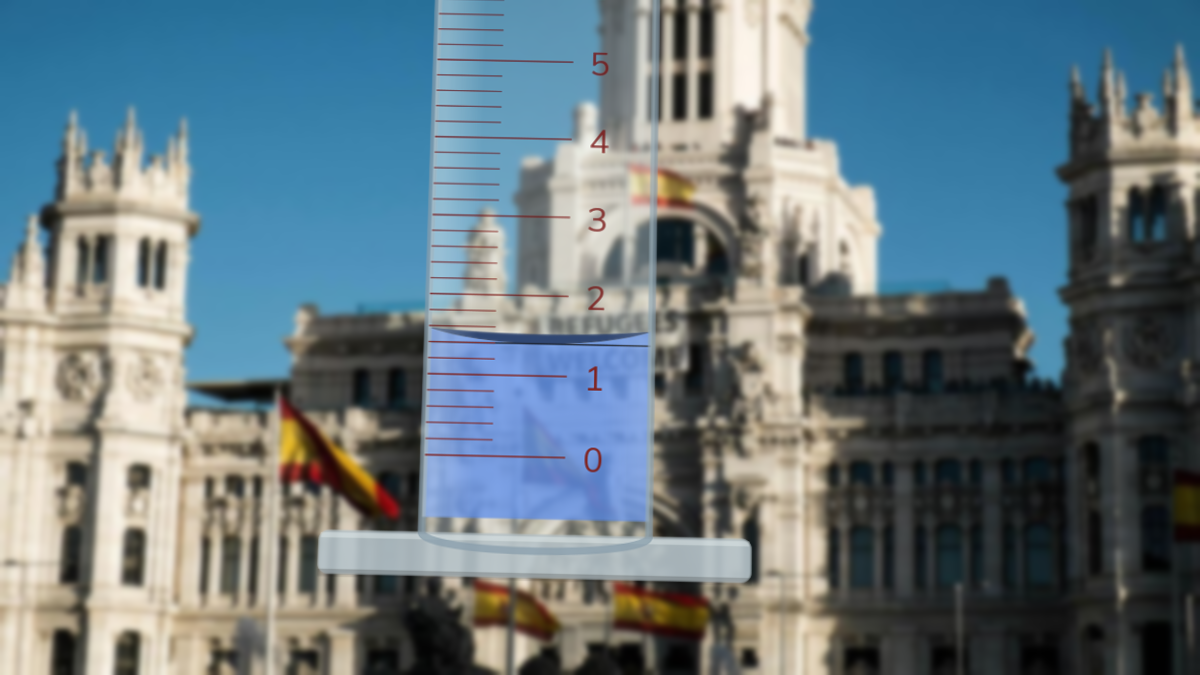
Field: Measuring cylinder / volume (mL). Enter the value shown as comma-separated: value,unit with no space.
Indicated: 1.4,mL
